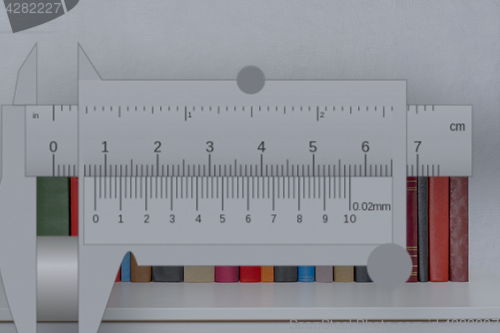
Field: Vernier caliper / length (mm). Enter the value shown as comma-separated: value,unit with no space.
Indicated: 8.0,mm
